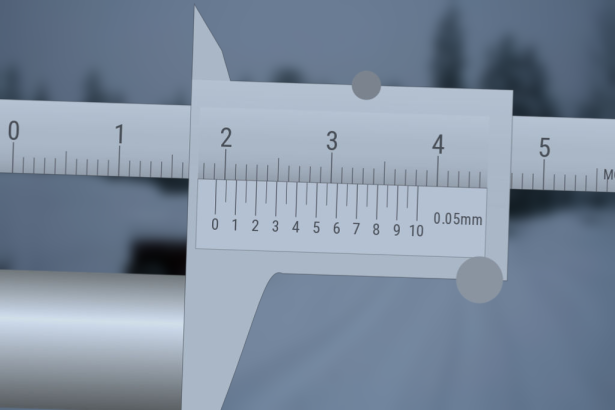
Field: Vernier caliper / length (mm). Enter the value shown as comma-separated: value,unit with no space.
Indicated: 19.2,mm
